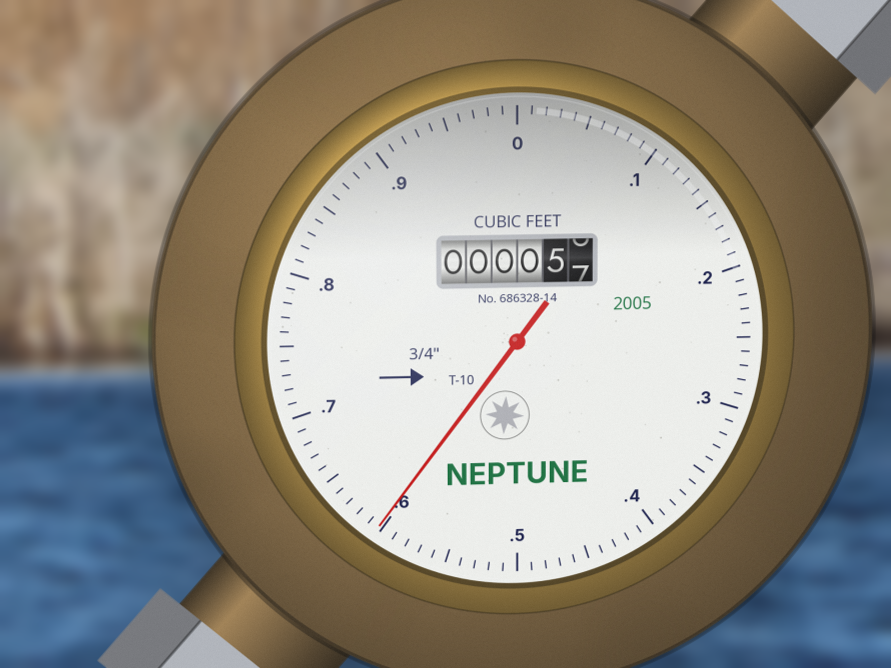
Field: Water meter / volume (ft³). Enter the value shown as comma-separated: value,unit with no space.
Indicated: 56.60,ft³
